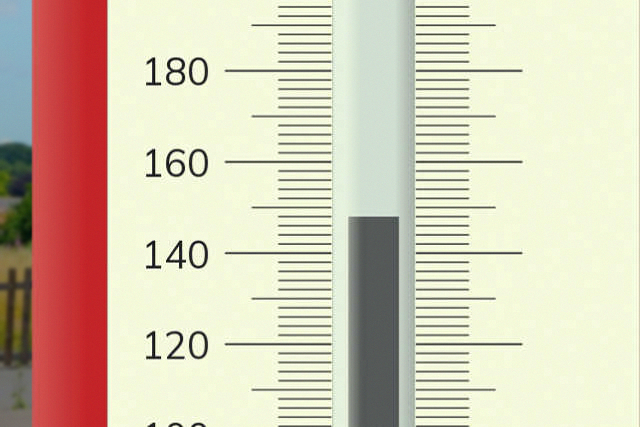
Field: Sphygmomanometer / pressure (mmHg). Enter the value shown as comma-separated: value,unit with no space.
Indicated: 148,mmHg
